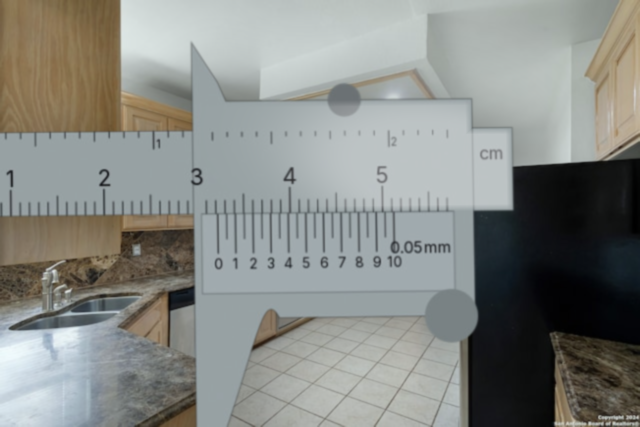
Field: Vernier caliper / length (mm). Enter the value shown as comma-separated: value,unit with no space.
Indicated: 32.2,mm
